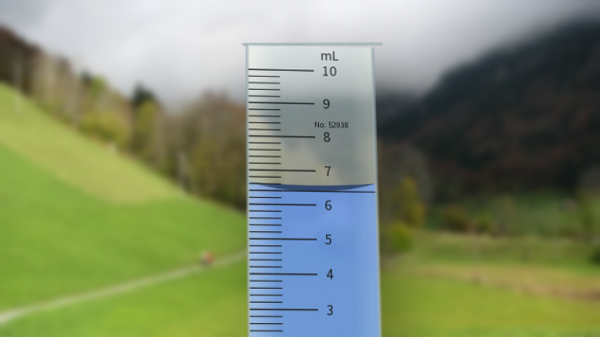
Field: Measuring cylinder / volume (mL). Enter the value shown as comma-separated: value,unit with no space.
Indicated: 6.4,mL
